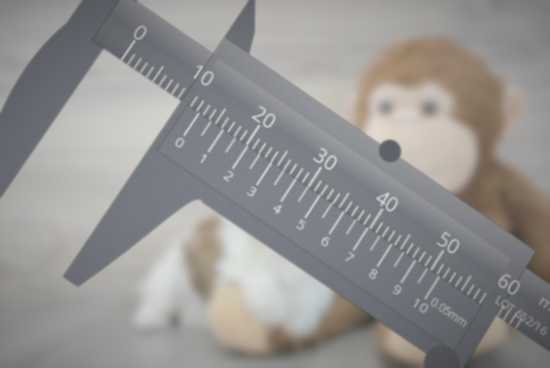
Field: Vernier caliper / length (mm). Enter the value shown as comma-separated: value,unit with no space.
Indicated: 12.4,mm
